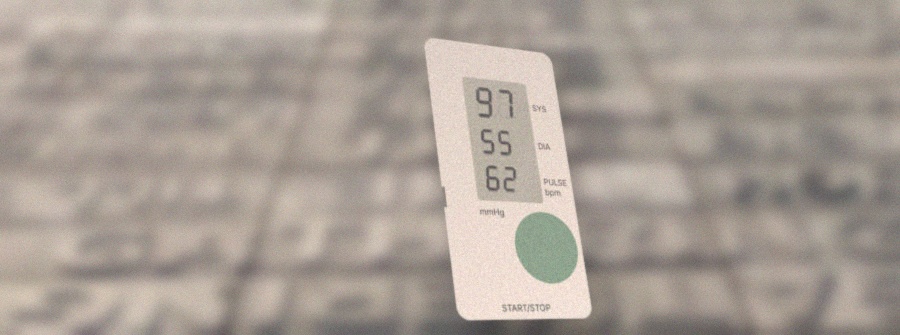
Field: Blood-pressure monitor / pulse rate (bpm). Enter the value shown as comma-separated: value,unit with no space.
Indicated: 62,bpm
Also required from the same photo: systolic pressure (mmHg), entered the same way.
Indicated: 97,mmHg
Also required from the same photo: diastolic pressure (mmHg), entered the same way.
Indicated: 55,mmHg
